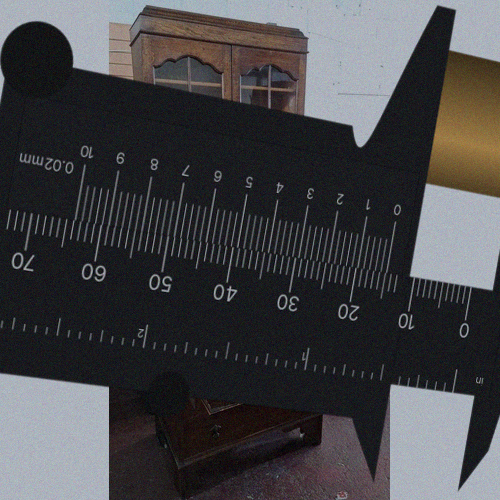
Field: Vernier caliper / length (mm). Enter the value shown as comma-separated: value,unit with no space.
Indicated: 14.8,mm
